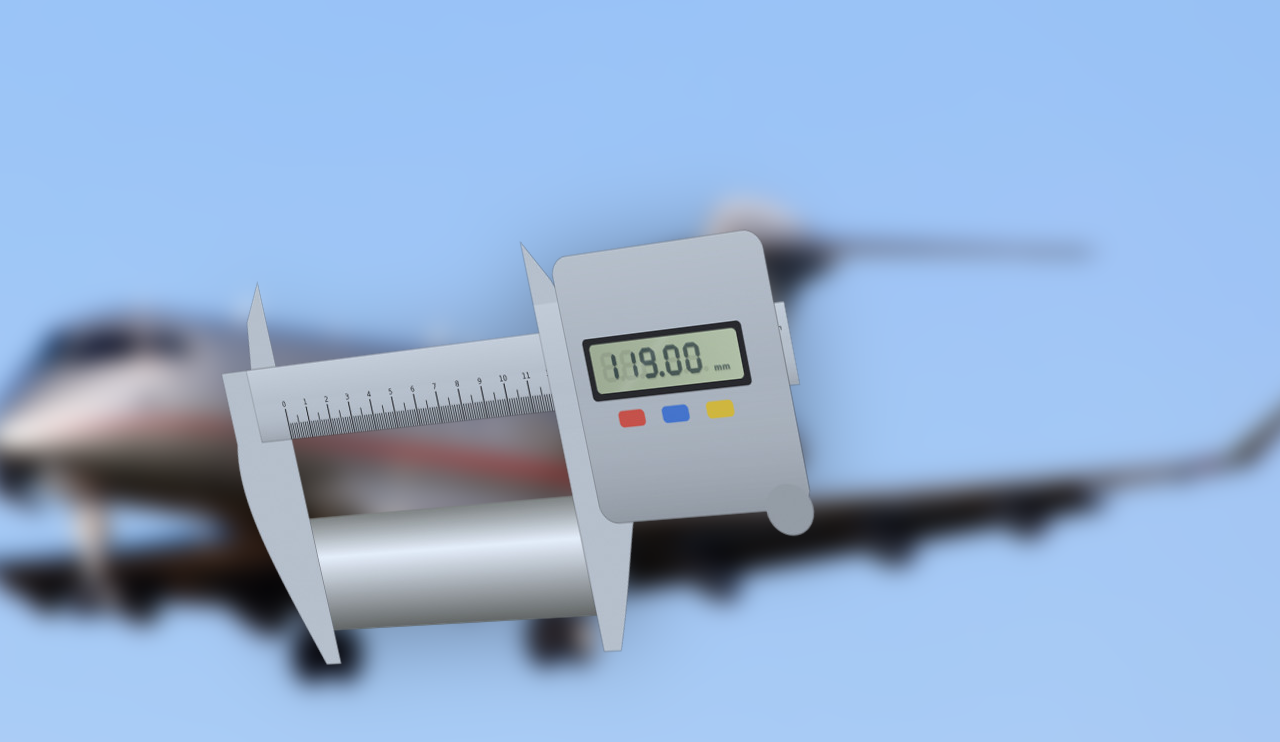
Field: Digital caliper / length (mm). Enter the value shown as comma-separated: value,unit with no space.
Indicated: 119.00,mm
